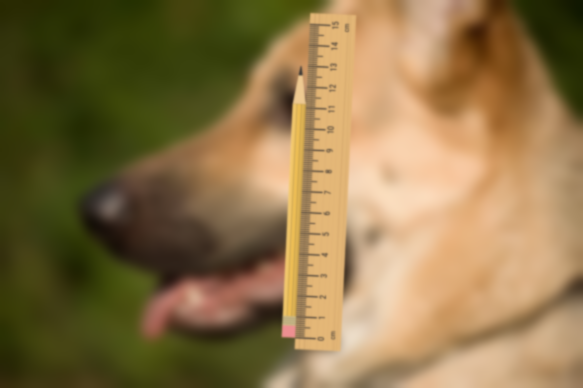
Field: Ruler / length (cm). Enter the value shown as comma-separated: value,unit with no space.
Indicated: 13,cm
